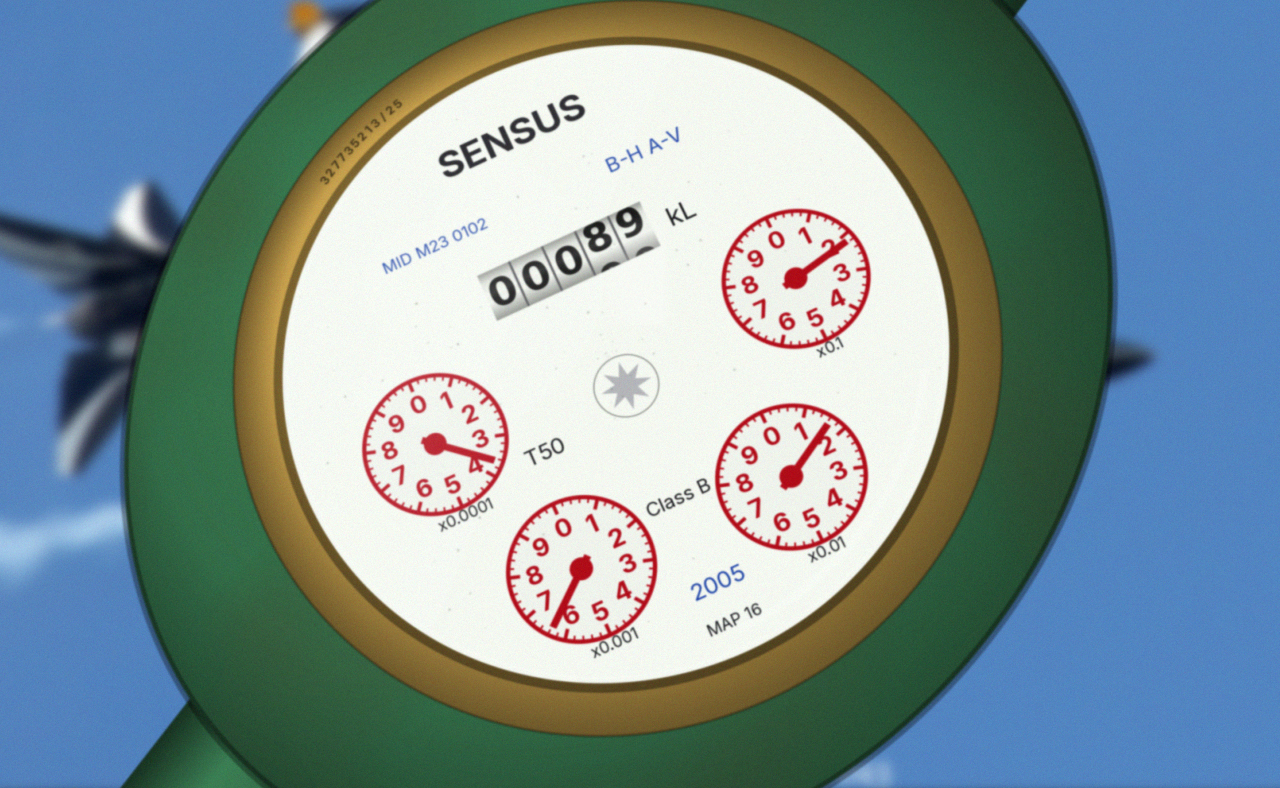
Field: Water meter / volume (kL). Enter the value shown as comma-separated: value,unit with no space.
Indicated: 89.2163,kL
